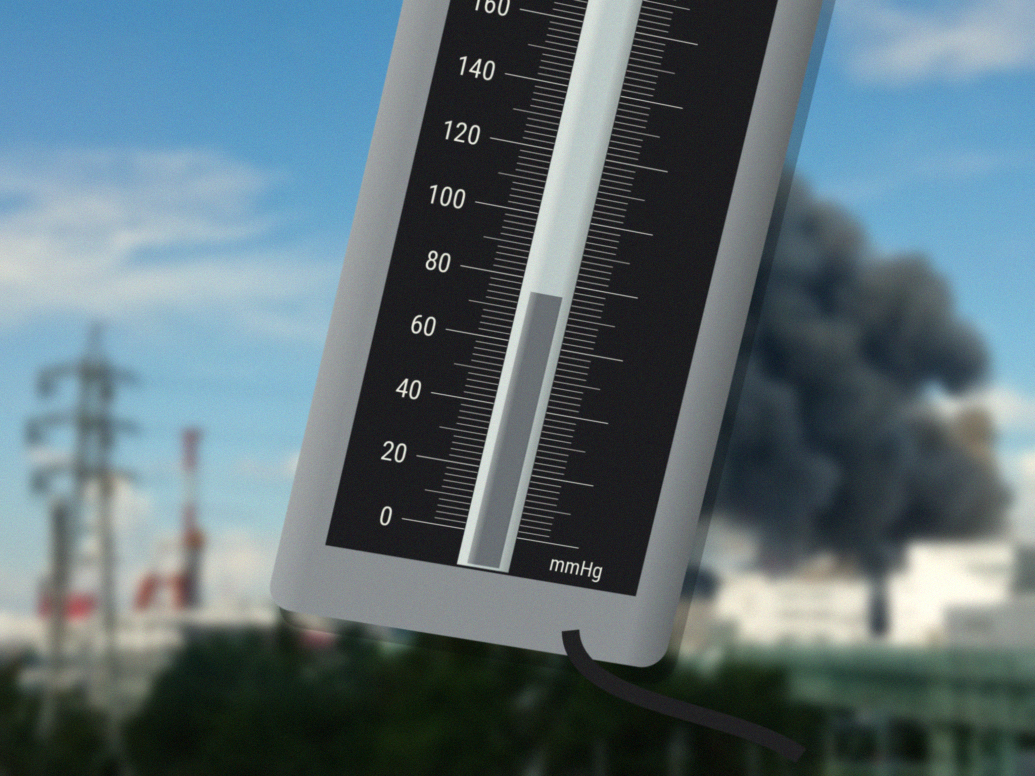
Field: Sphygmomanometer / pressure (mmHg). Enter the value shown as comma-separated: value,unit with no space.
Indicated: 76,mmHg
